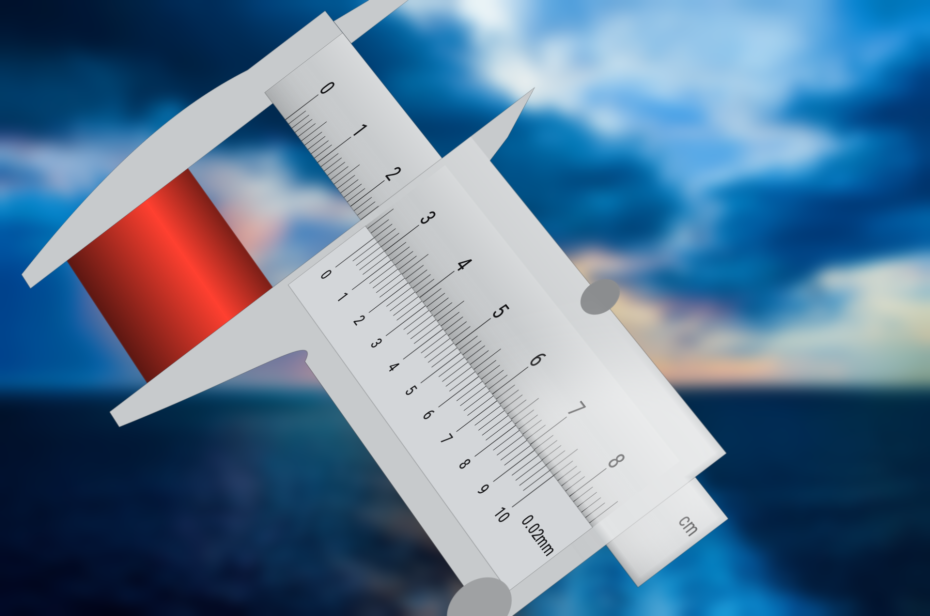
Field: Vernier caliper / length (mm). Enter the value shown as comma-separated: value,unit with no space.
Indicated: 27.0,mm
